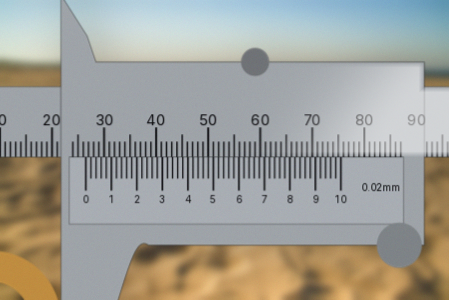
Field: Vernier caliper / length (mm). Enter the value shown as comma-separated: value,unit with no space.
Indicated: 26.5,mm
